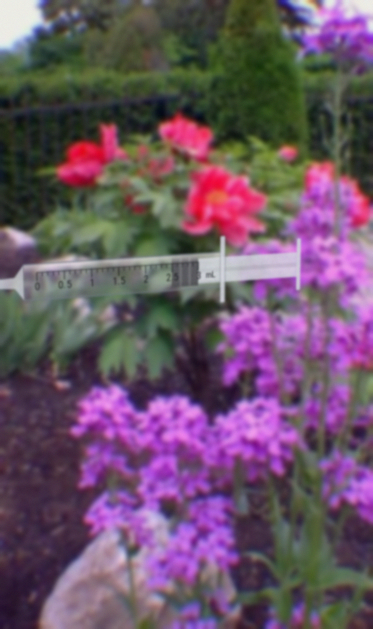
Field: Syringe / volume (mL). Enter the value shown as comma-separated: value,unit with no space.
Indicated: 2.5,mL
